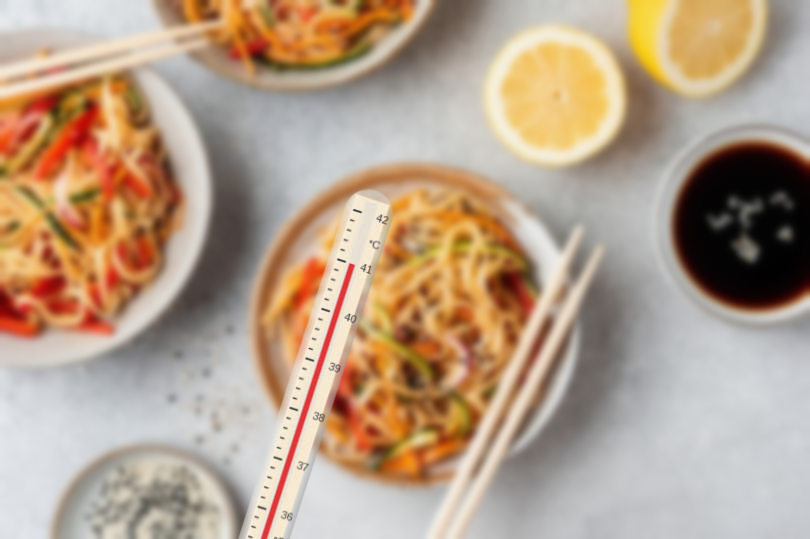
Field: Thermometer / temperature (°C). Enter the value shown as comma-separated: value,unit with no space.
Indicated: 41,°C
